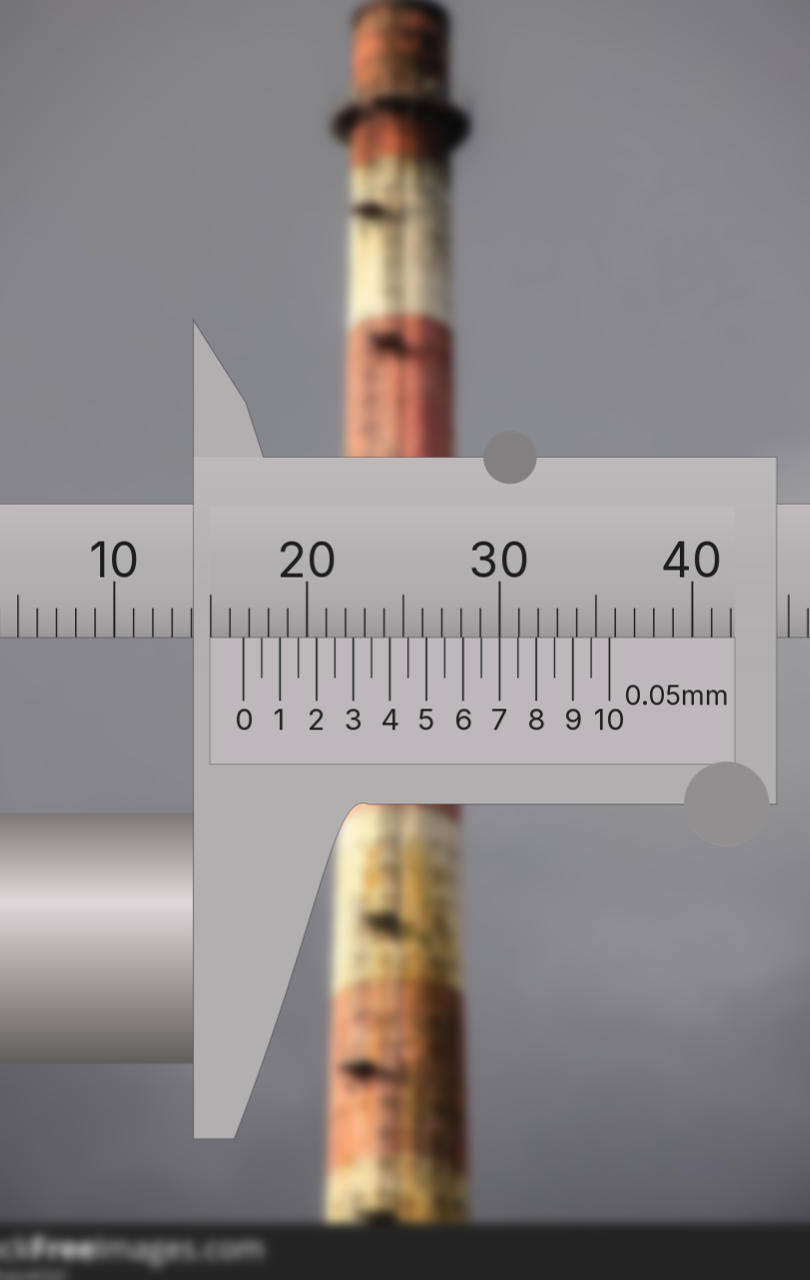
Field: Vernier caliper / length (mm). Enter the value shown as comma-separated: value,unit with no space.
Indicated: 16.7,mm
